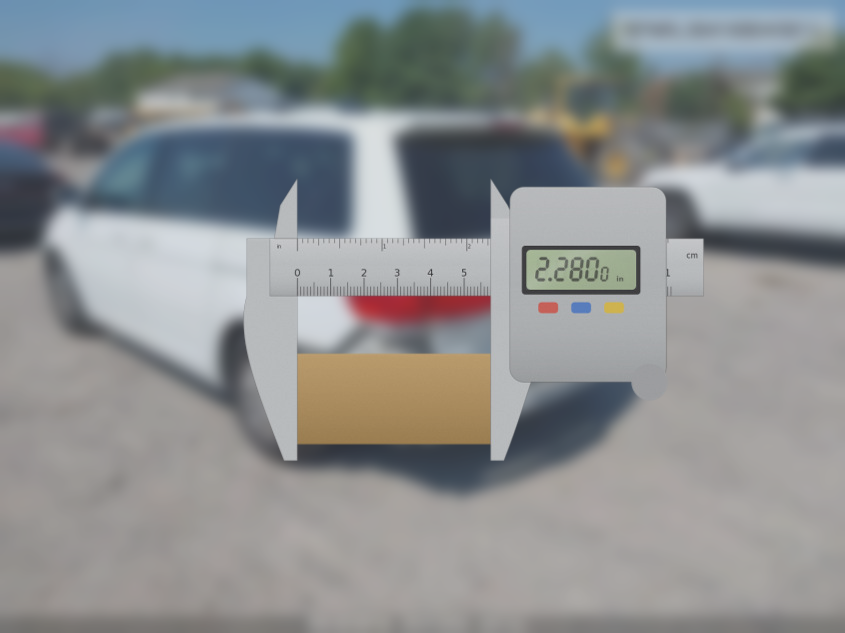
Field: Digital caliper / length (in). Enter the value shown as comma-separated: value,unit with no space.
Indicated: 2.2800,in
